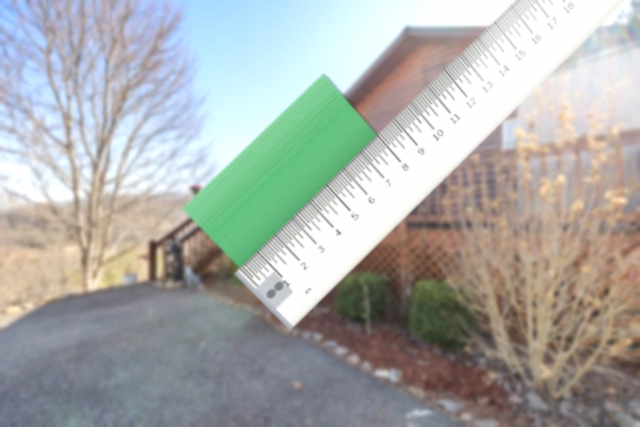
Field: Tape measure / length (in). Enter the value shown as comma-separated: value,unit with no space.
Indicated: 8,in
